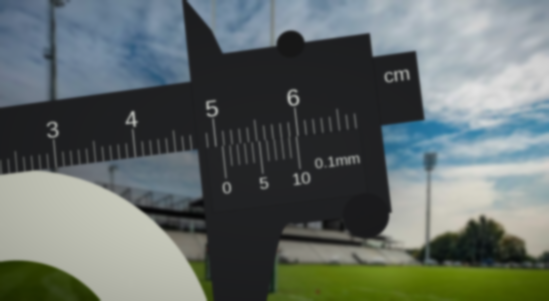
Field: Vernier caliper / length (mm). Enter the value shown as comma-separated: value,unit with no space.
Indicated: 50.8,mm
